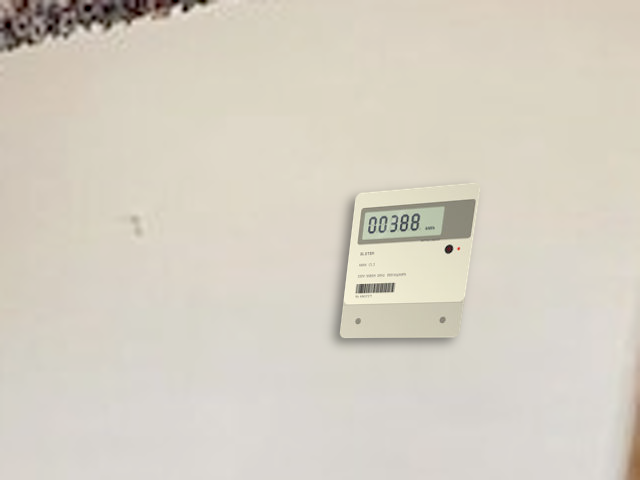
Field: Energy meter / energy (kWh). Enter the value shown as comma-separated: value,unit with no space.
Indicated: 388,kWh
